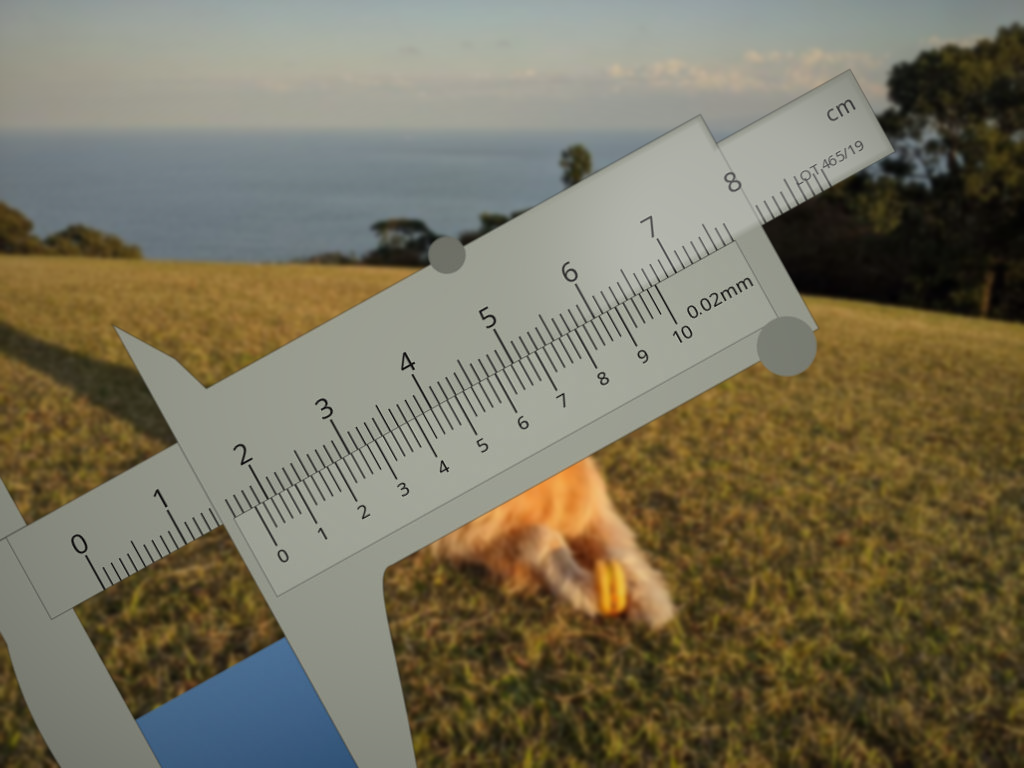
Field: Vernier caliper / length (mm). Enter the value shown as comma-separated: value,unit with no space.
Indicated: 18.4,mm
